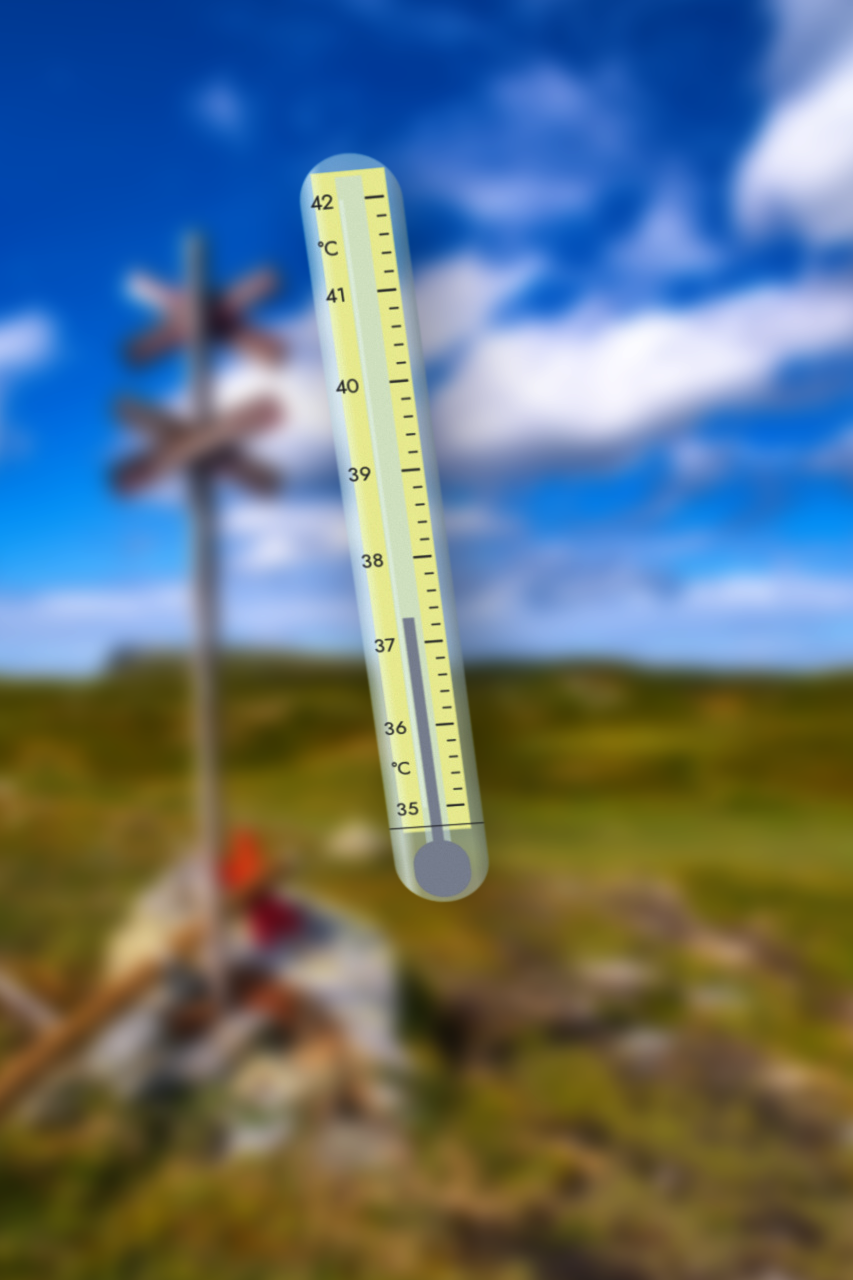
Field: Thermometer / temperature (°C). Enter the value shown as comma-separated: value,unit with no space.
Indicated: 37.3,°C
